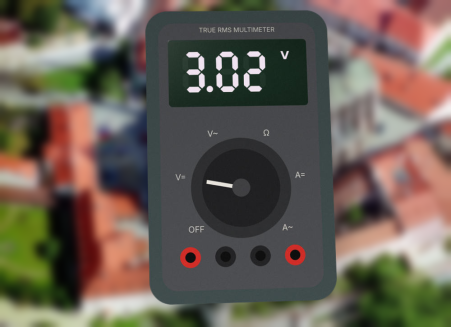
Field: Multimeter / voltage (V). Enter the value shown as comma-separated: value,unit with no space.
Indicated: 3.02,V
